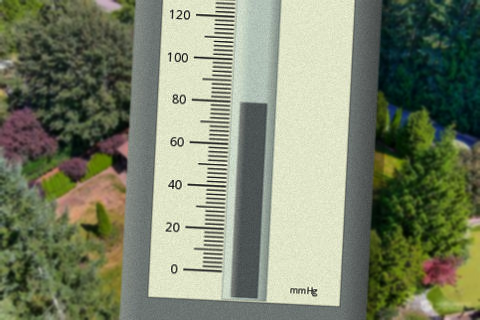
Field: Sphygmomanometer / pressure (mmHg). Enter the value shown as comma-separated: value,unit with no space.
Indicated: 80,mmHg
